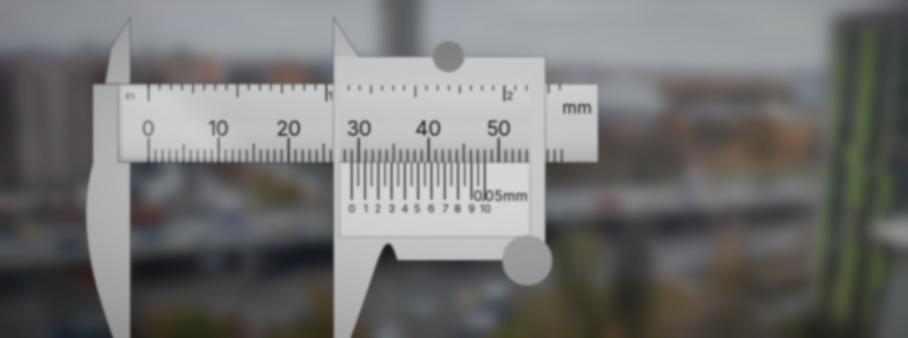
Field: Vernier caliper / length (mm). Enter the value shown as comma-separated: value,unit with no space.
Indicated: 29.0,mm
